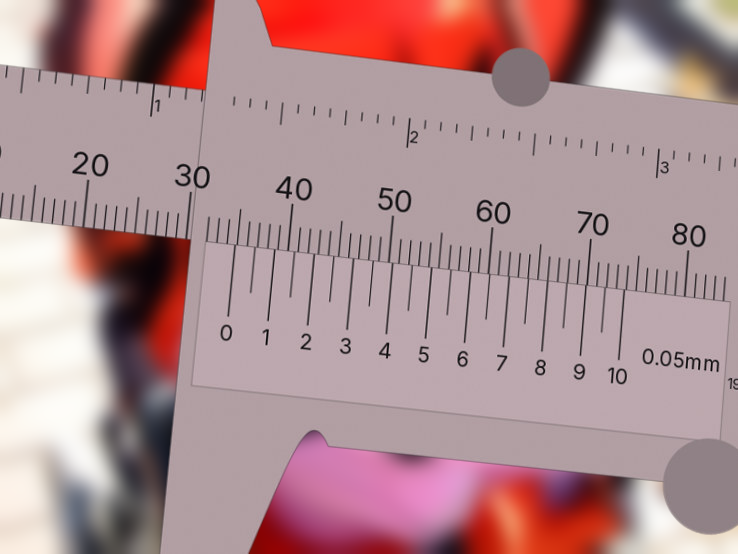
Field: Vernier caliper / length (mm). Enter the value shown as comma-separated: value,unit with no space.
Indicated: 34.8,mm
